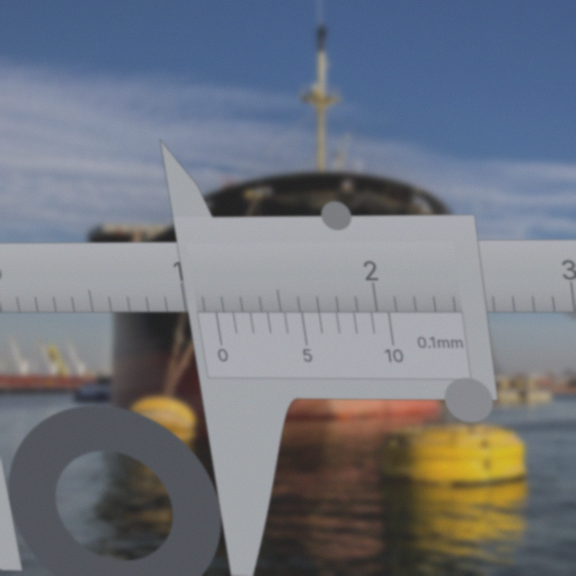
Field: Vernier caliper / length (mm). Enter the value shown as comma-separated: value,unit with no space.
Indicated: 11.6,mm
